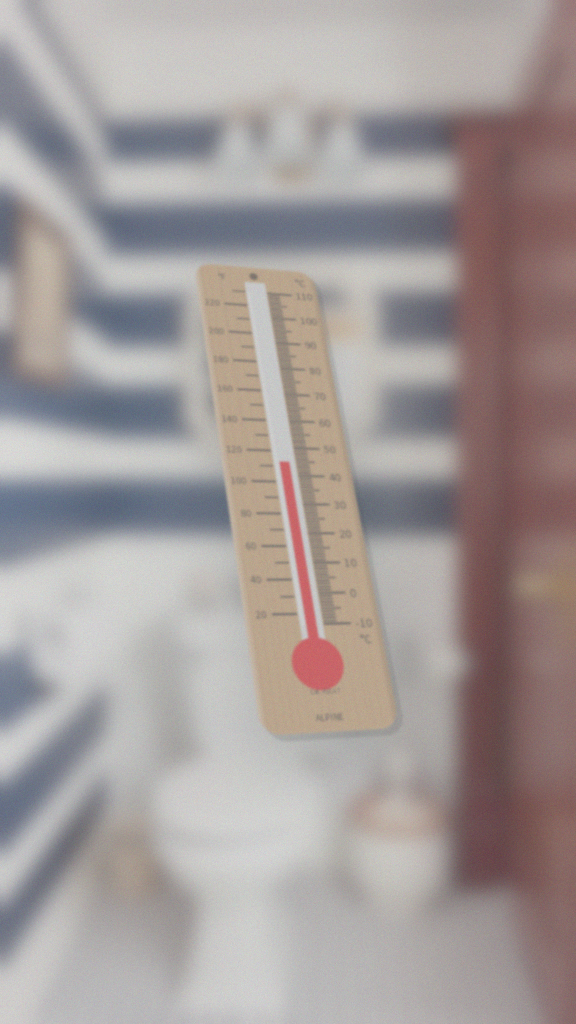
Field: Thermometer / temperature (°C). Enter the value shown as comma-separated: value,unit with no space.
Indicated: 45,°C
